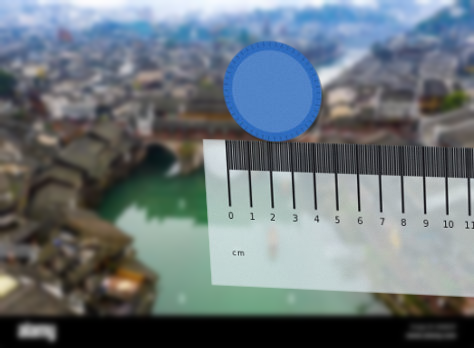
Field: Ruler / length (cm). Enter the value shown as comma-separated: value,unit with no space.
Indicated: 4.5,cm
